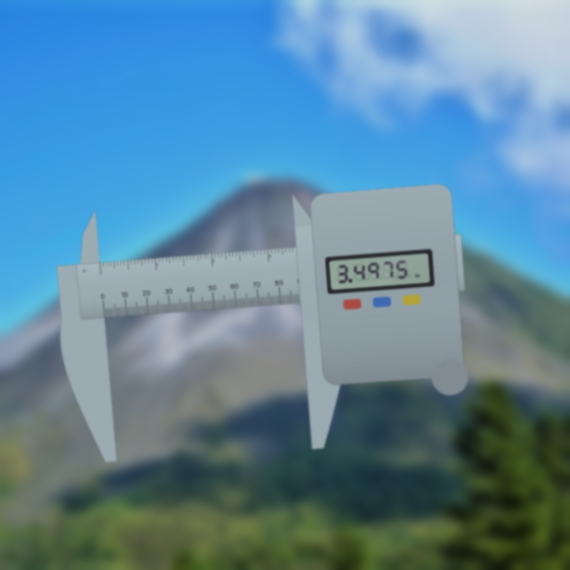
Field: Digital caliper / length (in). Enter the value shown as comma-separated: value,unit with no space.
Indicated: 3.4975,in
